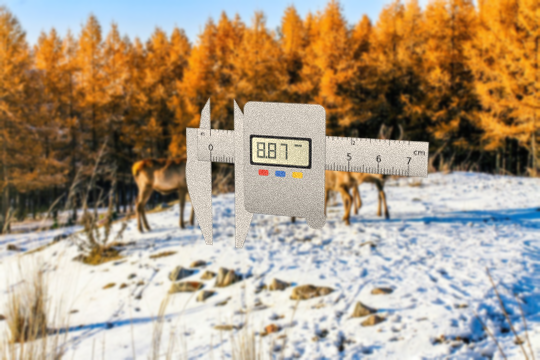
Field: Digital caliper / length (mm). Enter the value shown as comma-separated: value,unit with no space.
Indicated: 8.87,mm
